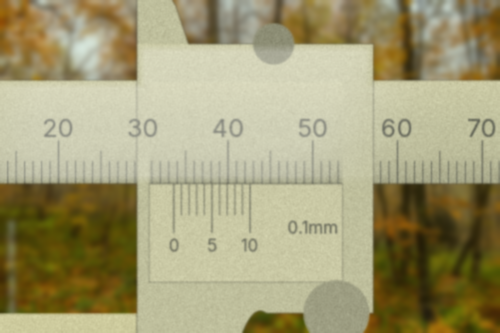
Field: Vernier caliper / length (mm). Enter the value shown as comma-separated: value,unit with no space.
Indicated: 33.6,mm
